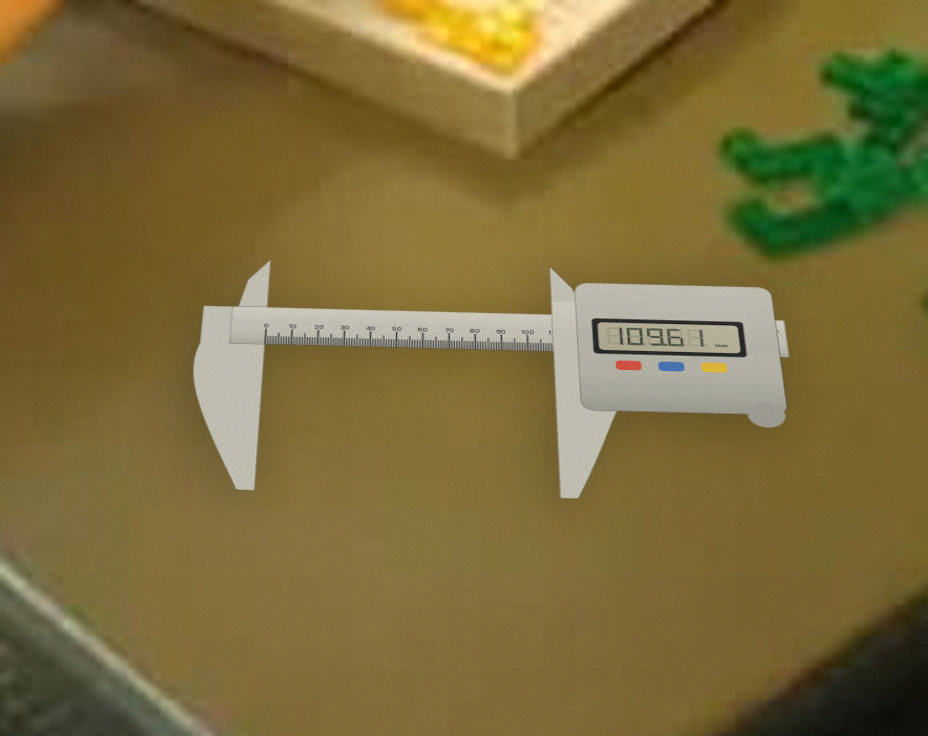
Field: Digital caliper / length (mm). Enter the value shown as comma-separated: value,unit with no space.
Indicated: 109.61,mm
